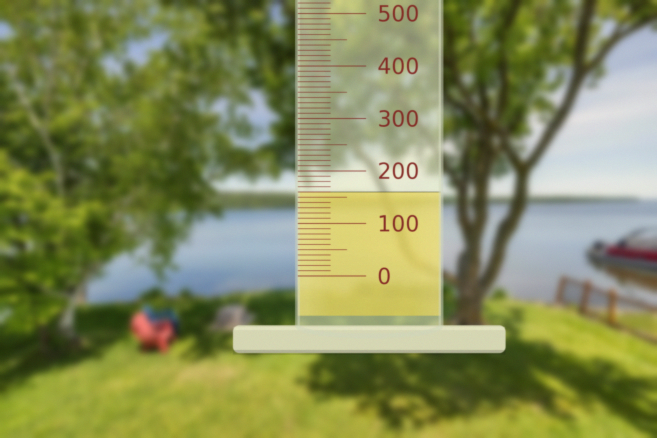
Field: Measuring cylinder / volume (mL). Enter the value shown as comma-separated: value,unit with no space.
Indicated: 160,mL
